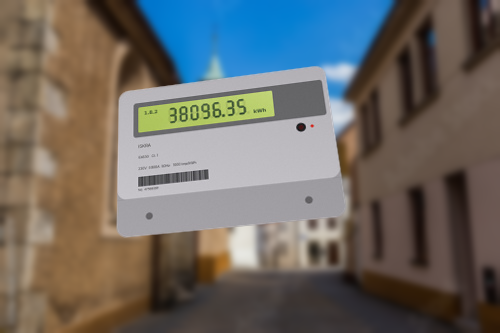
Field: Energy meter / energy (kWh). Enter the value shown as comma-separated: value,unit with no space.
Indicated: 38096.35,kWh
